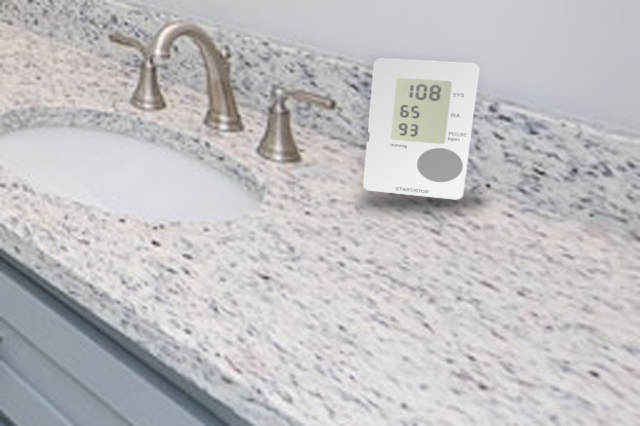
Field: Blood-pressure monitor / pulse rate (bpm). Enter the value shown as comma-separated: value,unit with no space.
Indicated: 93,bpm
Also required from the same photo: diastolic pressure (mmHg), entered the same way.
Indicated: 65,mmHg
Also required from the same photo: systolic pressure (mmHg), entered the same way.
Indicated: 108,mmHg
